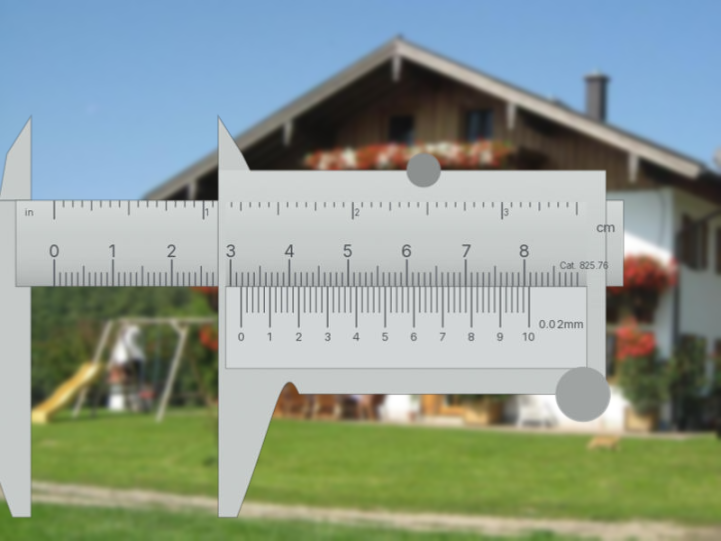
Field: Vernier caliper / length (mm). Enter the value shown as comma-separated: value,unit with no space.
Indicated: 31.8,mm
